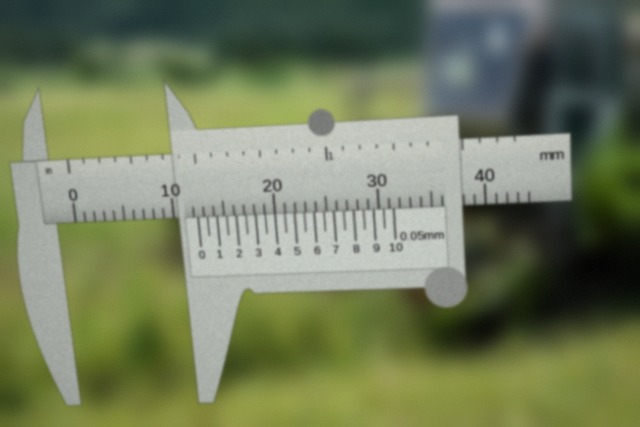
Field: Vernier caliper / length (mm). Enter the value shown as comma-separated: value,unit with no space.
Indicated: 12.4,mm
